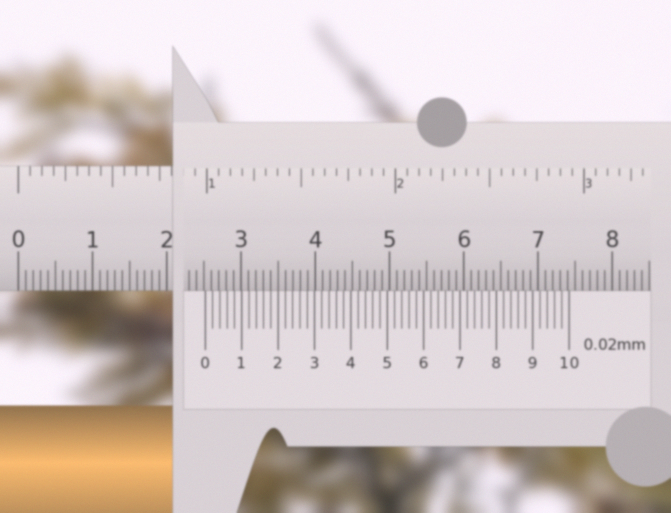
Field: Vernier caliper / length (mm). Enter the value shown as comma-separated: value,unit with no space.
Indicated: 25.2,mm
